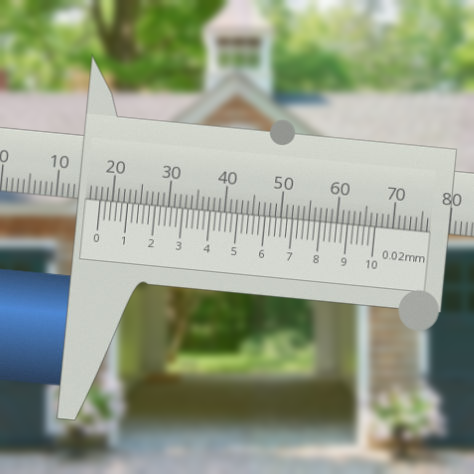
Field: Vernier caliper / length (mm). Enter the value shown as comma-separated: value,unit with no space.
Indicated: 17.8,mm
